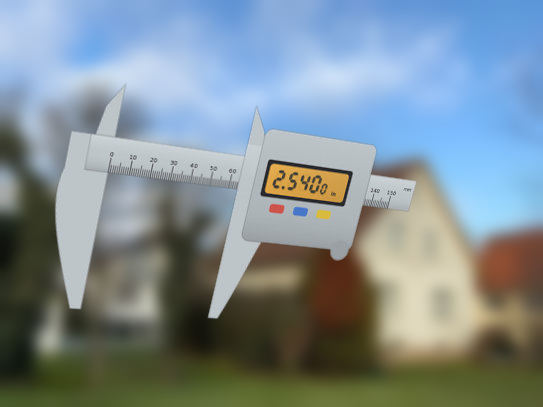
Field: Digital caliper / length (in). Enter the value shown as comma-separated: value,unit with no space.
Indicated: 2.5400,in
